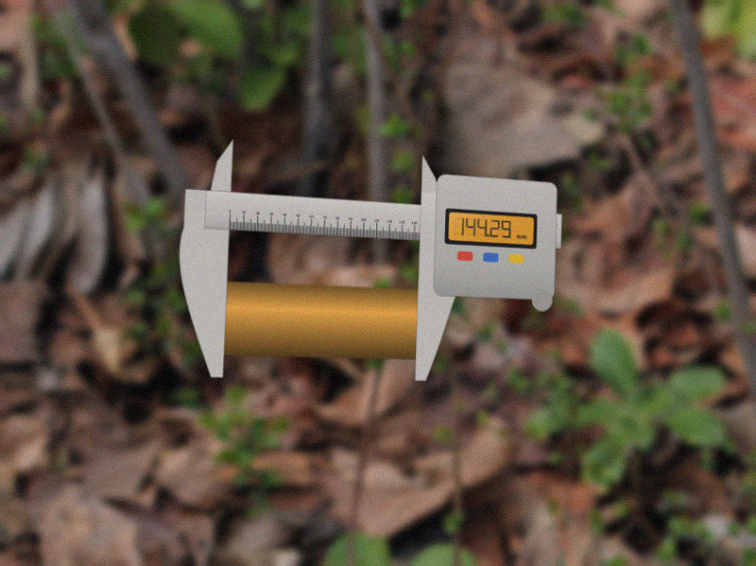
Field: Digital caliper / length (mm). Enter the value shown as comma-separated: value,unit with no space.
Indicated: 144.29,mm
